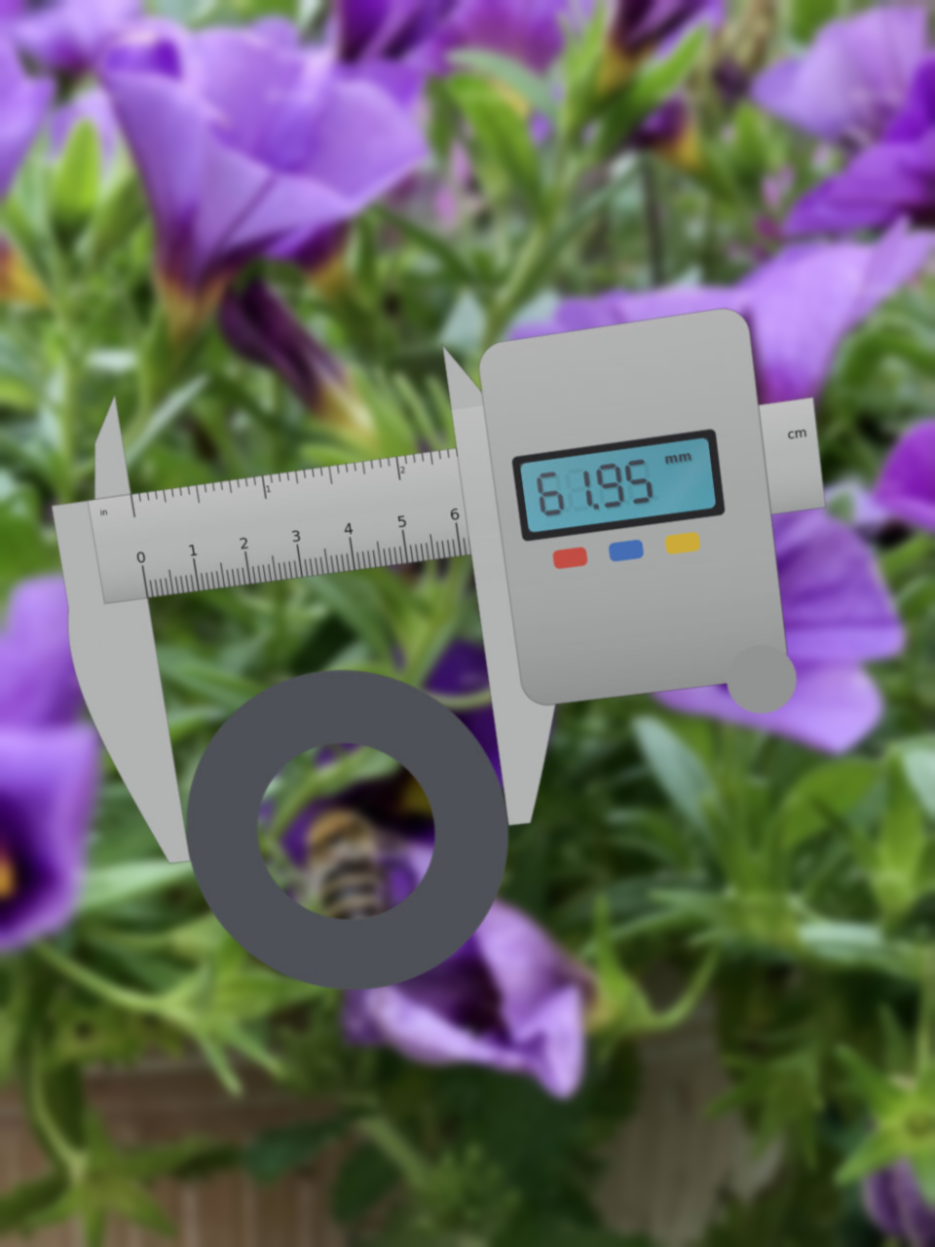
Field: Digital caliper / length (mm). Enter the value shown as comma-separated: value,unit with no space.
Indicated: 61.95,mm
